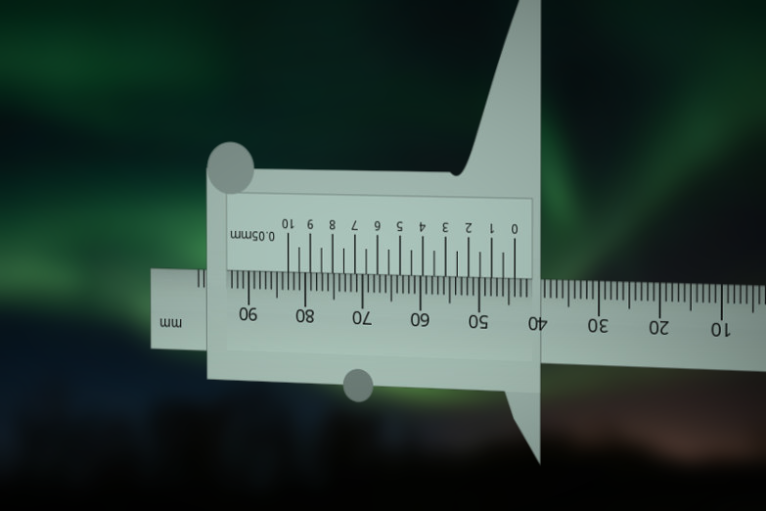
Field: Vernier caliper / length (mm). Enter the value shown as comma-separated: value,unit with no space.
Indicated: 44.0,mm
